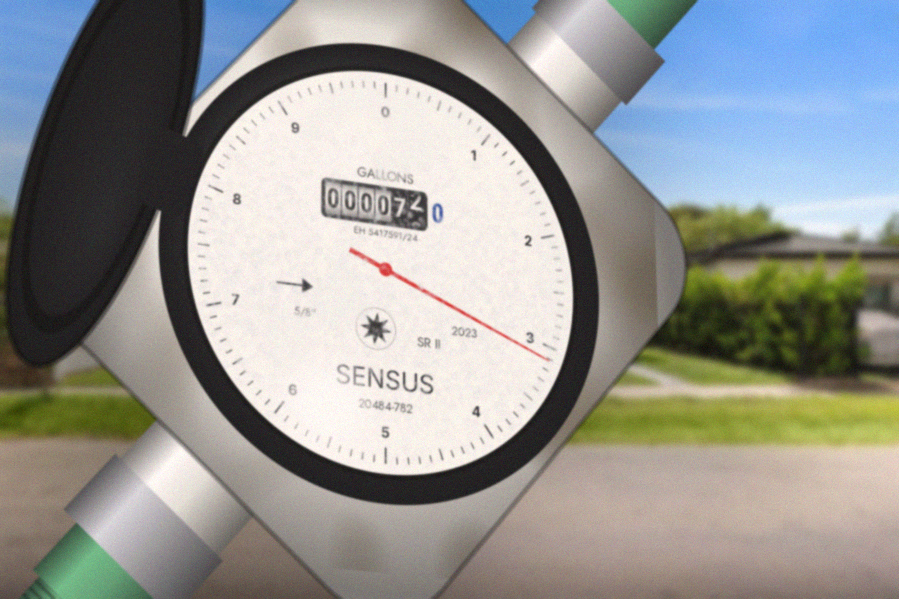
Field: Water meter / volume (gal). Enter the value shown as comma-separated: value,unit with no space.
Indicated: 723.1,gal
